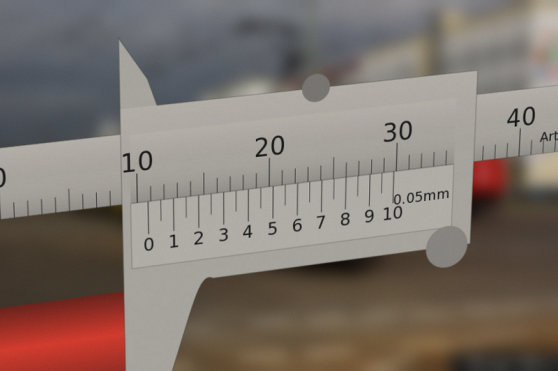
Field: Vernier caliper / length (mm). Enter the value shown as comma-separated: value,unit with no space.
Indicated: 10.8,mm
